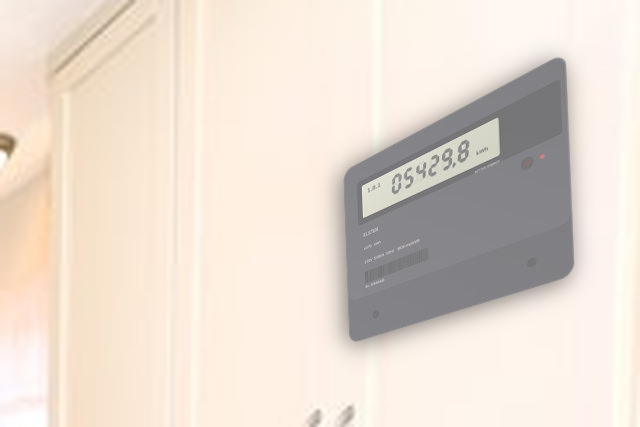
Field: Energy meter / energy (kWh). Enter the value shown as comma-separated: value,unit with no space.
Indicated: 5429.8,kWh
